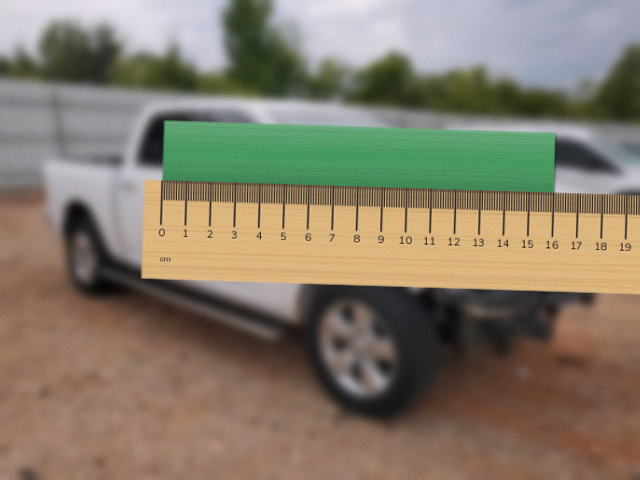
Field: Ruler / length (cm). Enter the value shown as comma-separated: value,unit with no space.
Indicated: 16,cm
